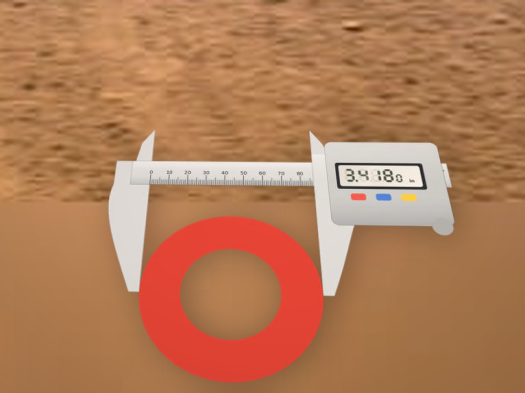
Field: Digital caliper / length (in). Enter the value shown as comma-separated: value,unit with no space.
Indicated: 3.4180,in
